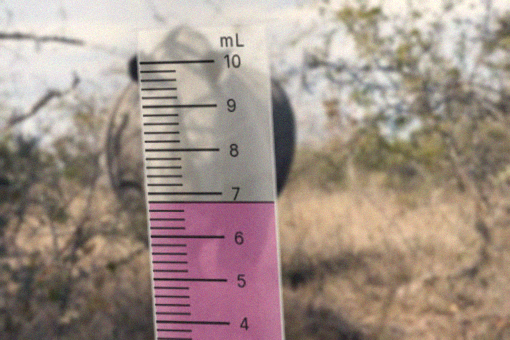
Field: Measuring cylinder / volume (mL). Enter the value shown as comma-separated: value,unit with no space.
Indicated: 6.8,mL
